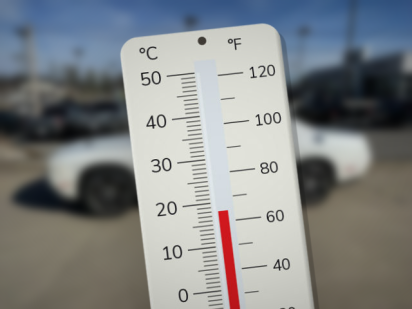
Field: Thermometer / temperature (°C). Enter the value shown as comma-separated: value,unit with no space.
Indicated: 18,°C
